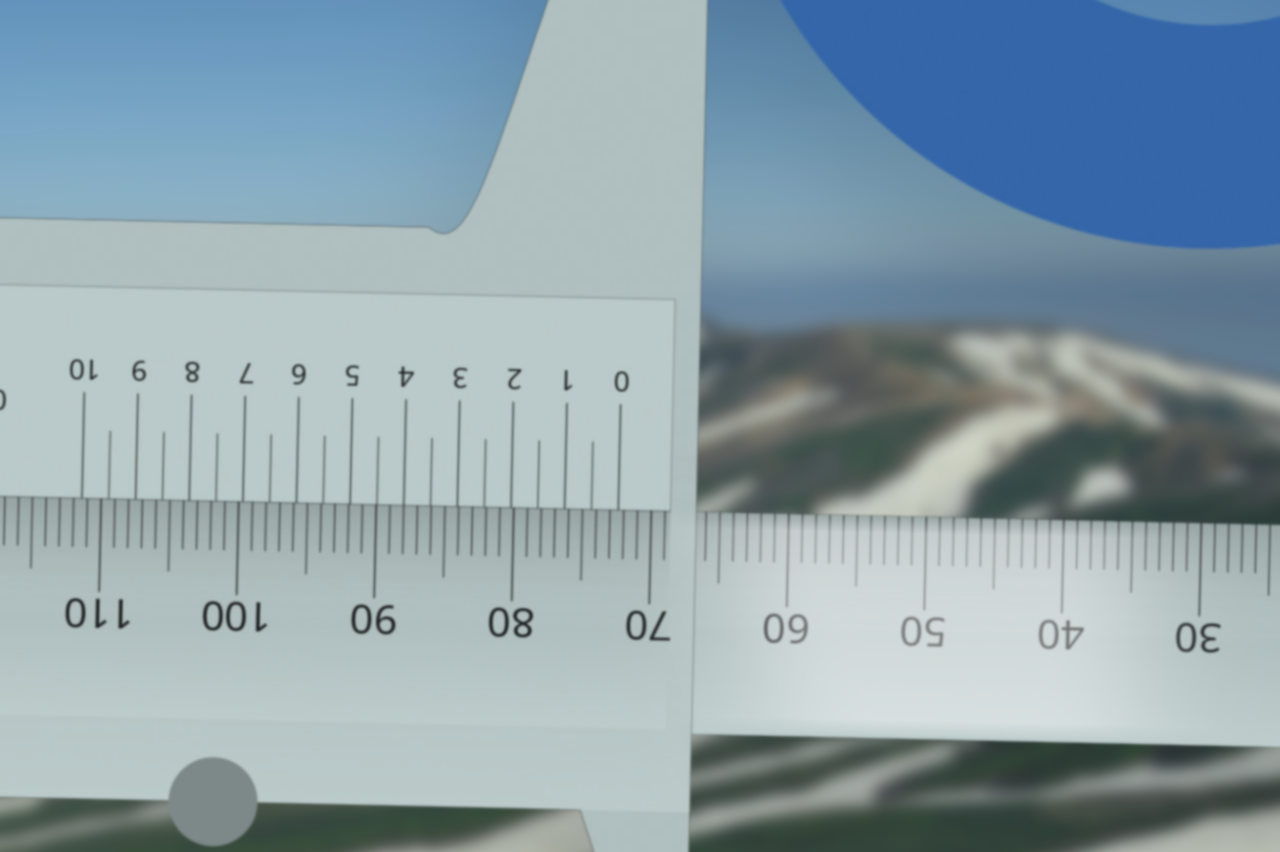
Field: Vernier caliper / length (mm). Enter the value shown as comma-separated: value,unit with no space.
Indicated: 72.4,mm
